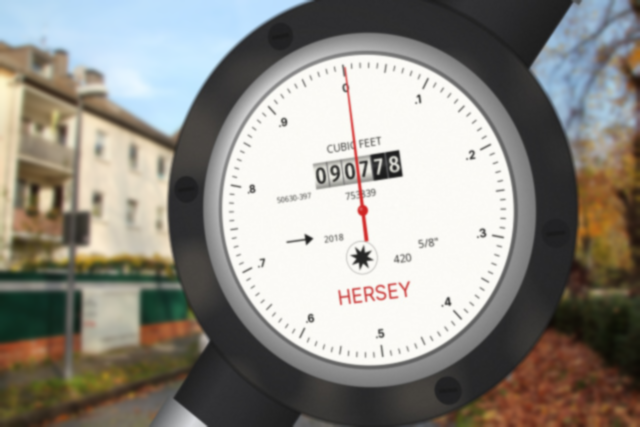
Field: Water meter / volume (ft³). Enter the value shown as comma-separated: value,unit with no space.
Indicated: 90778.00,ft³
